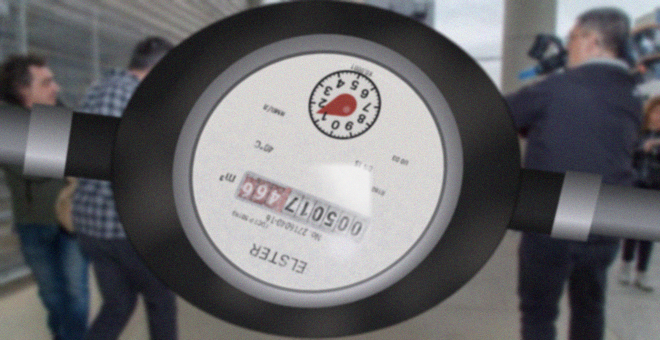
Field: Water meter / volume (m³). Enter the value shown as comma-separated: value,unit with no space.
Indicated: 5017.4661,m³
